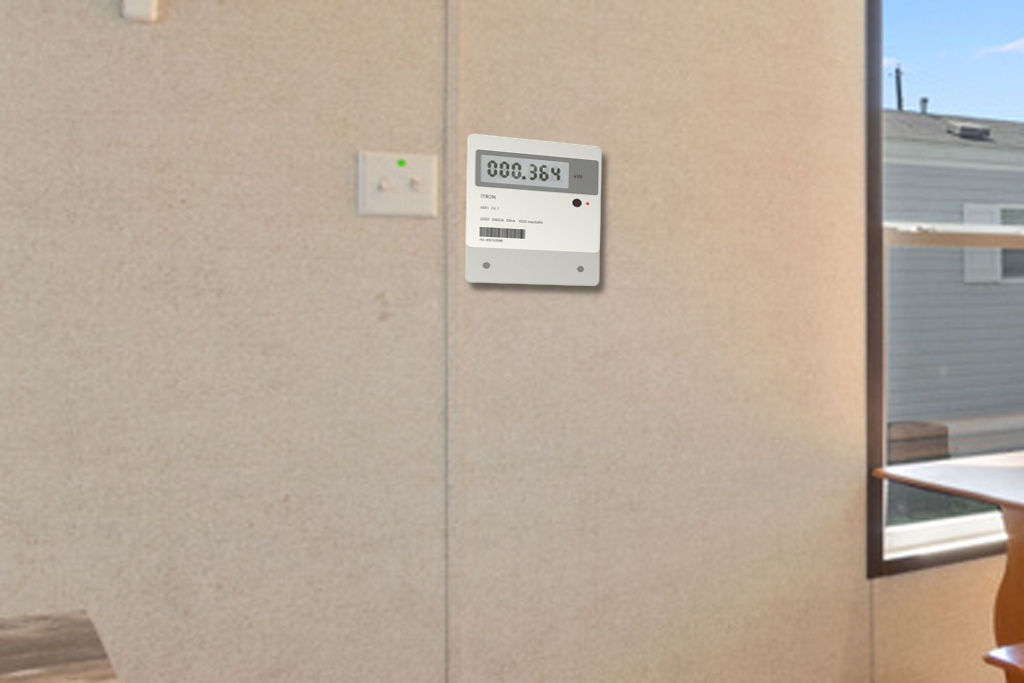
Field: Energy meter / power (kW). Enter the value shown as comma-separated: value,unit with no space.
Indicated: 0.364,kW
